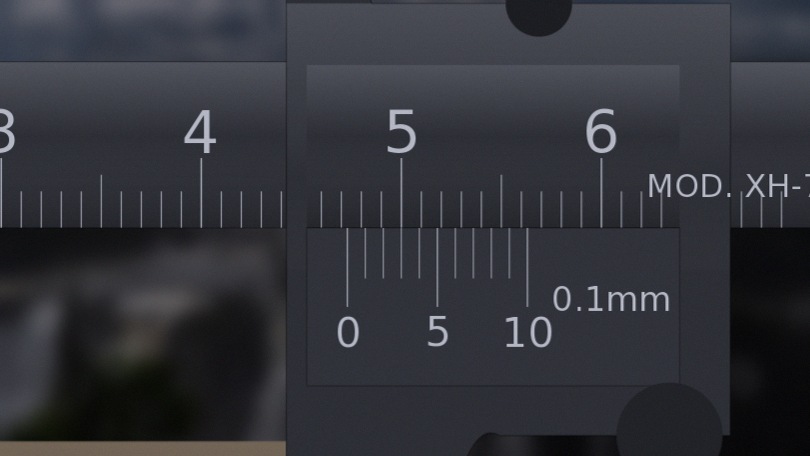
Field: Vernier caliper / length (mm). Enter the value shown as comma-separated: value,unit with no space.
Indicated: 47.3,mm
